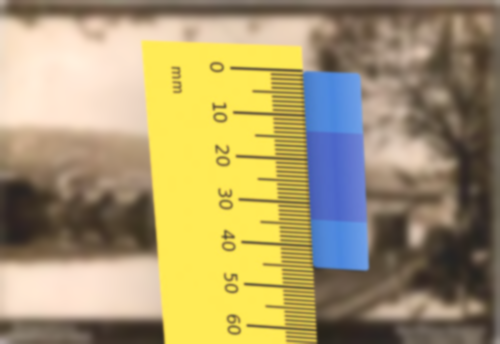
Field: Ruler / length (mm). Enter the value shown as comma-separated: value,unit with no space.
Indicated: 45,mm
